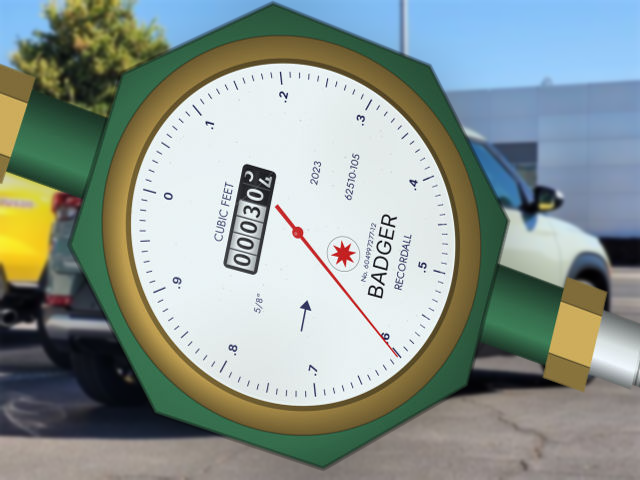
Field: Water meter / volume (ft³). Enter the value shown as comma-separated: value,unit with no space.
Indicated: 303.60,ft³
